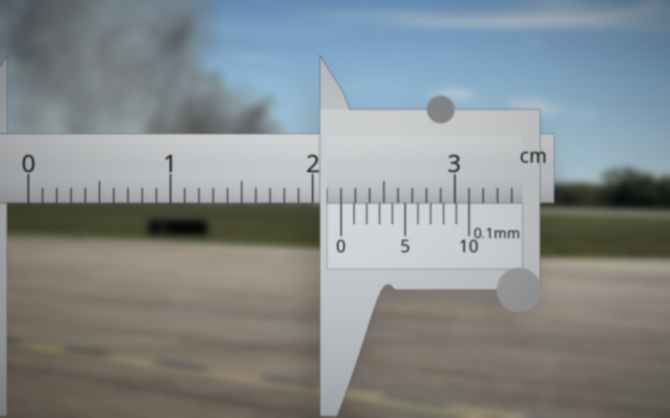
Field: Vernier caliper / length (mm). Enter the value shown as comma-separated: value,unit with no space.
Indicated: 22.0,mm
